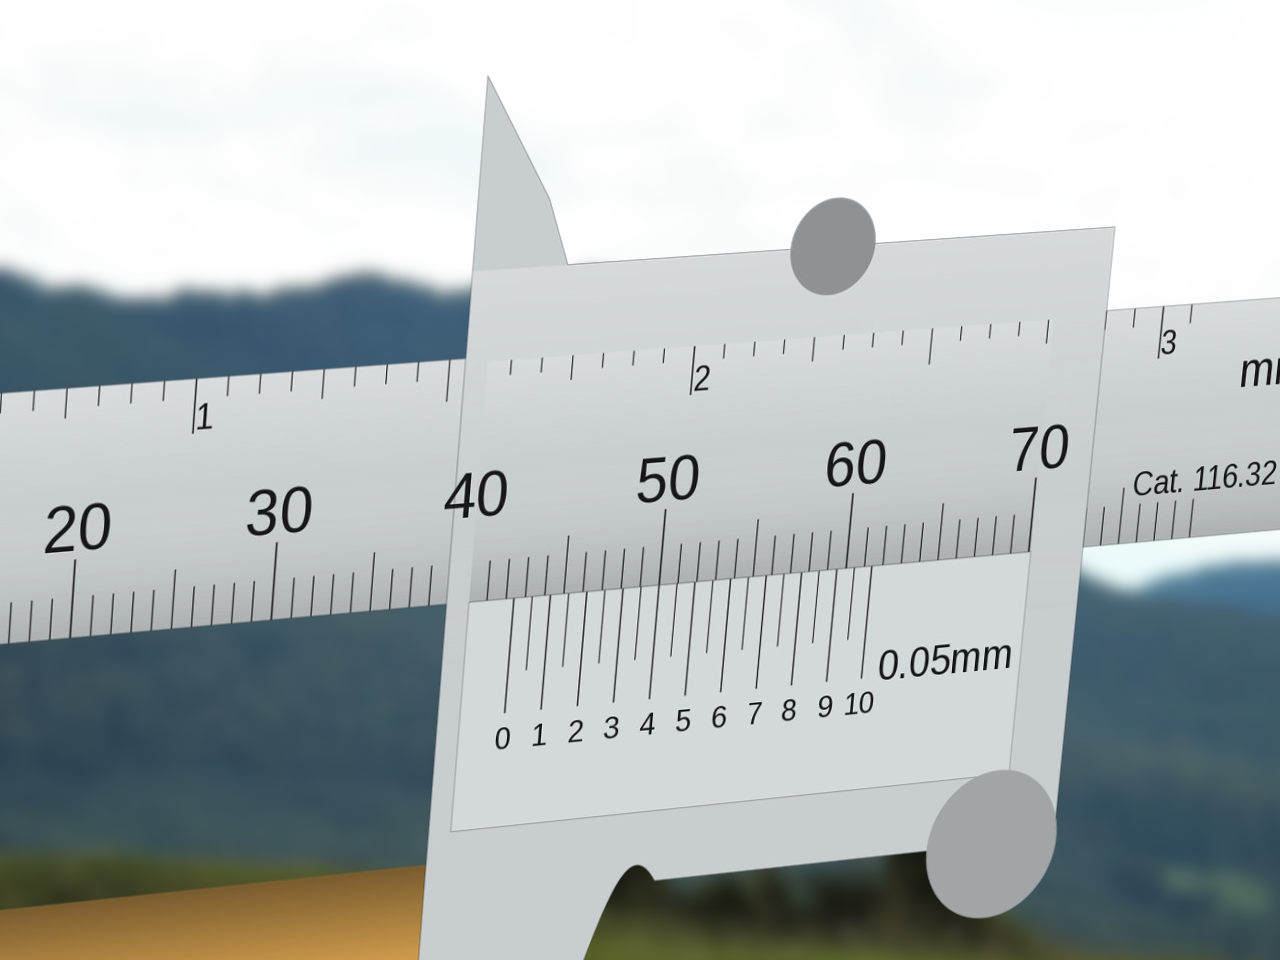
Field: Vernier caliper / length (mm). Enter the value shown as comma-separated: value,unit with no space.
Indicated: 42.4,mm
